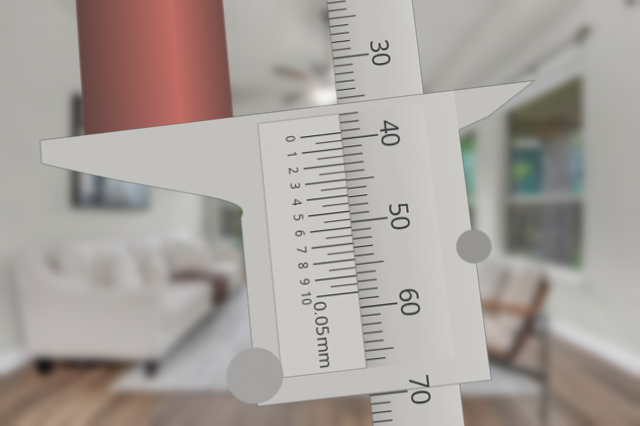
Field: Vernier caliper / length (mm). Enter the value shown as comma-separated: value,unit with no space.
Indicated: 39.2,mm
